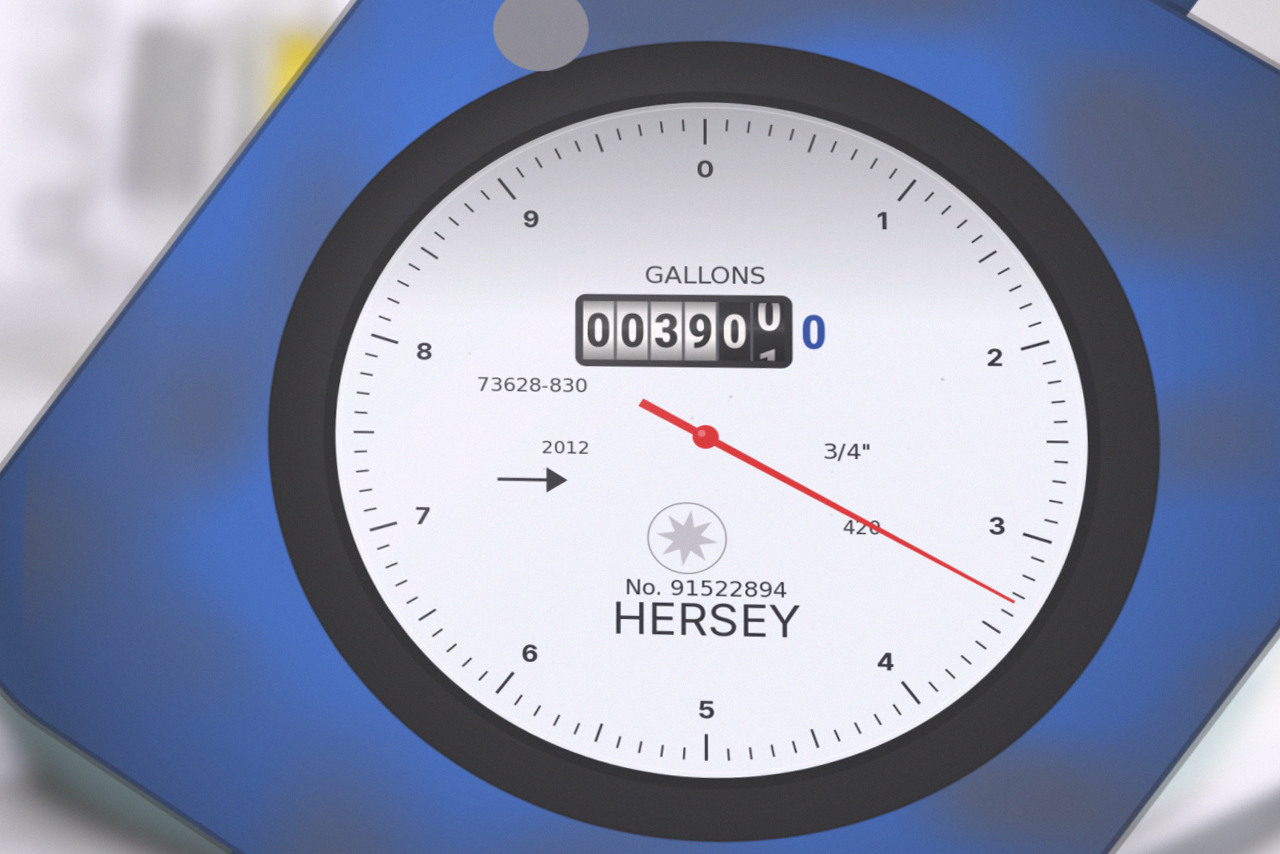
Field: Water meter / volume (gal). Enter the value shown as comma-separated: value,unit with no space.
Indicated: 39003.3,gal
